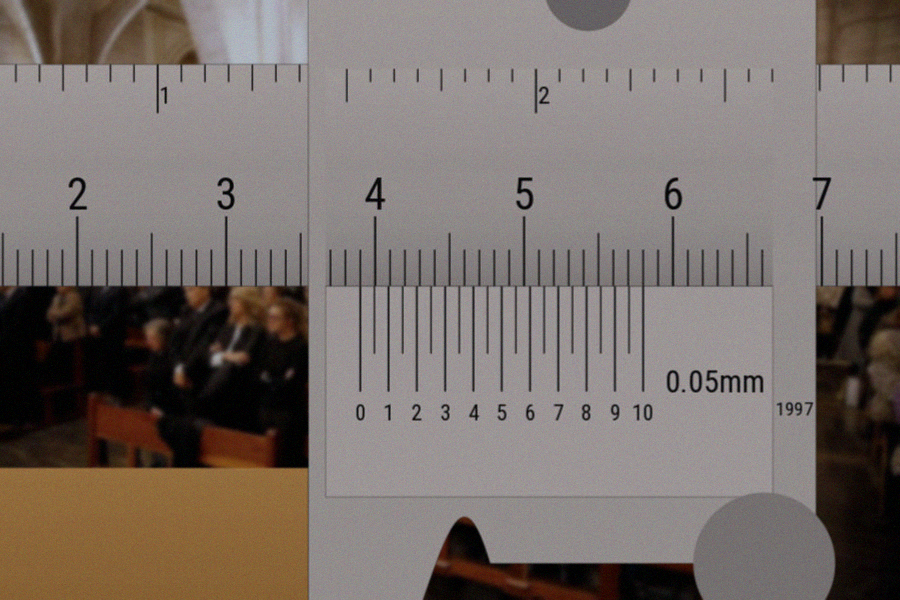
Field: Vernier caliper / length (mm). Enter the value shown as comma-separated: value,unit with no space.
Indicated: 39.0,mm
